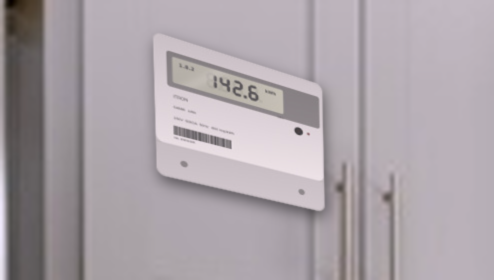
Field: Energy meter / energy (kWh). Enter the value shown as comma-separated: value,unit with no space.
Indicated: 142.6,kWh
